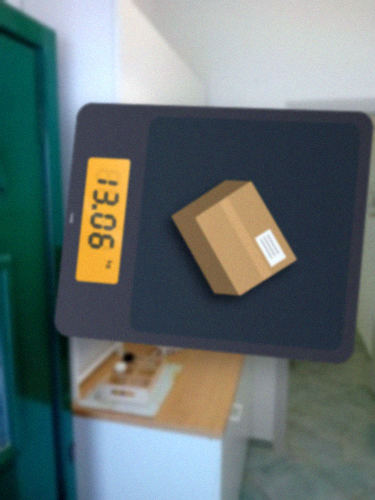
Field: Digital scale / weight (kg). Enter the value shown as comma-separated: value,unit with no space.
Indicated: 13.06,kg
